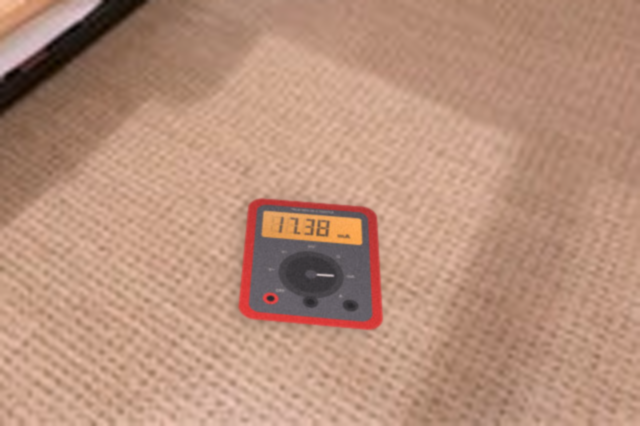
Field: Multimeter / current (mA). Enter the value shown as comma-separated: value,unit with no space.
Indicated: 17.38,mA
